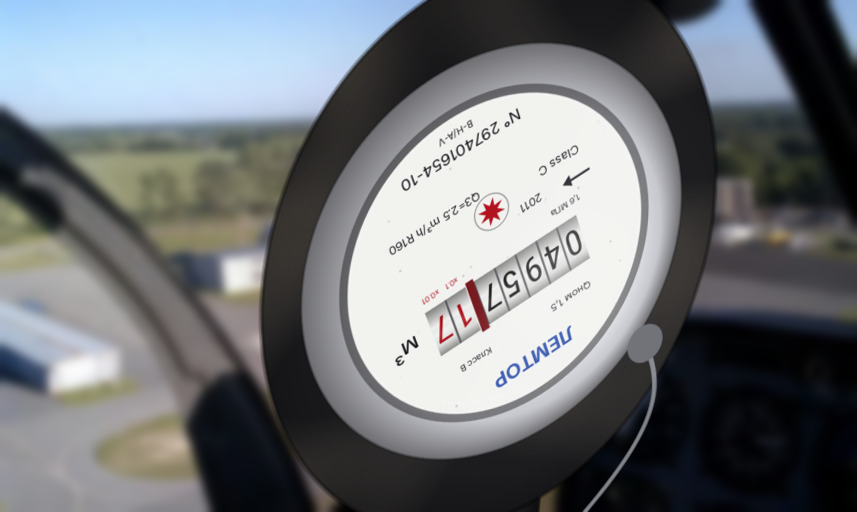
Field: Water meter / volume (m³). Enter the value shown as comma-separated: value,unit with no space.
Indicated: 4957.17,m³
